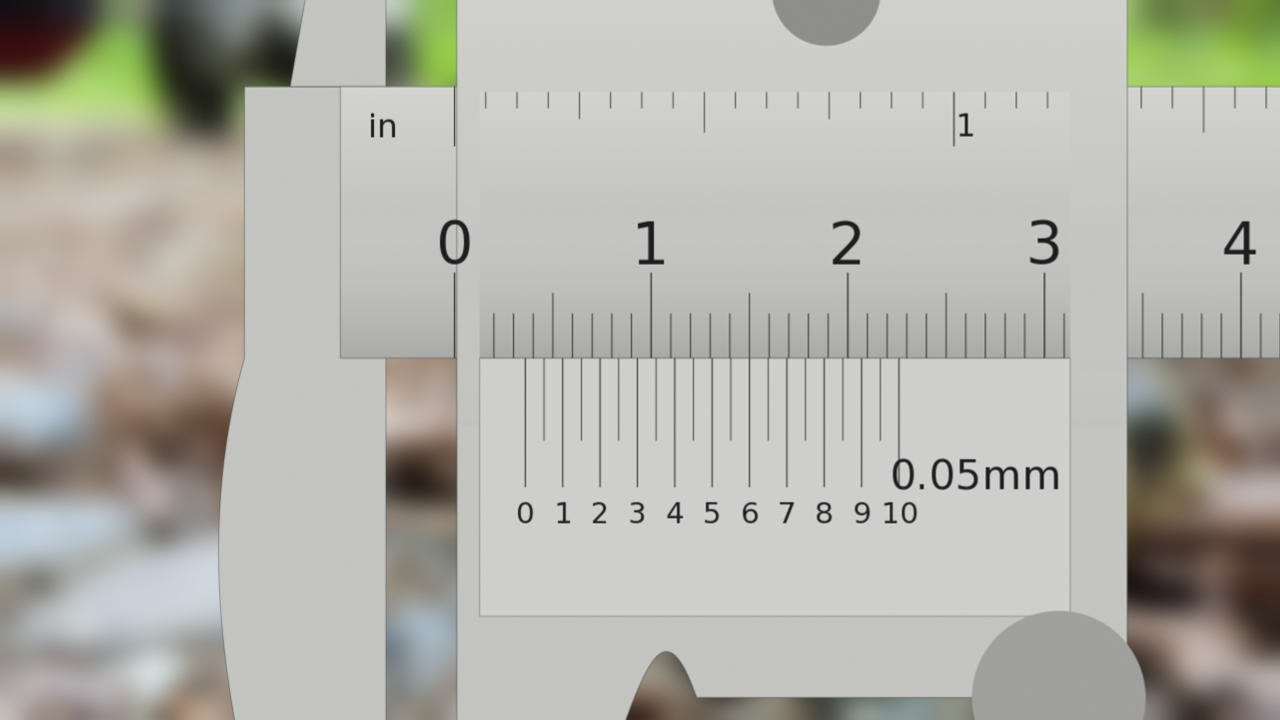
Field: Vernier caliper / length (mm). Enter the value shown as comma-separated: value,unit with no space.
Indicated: 3.6,mm
